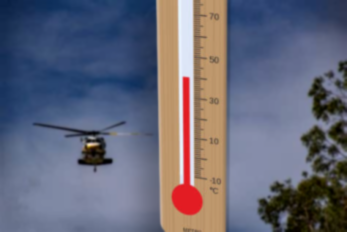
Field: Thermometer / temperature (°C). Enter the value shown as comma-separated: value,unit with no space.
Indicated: 40,°C
